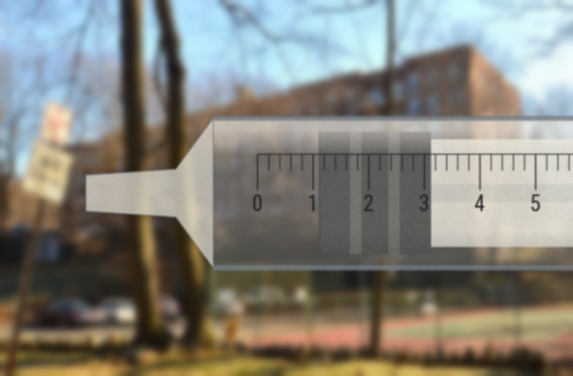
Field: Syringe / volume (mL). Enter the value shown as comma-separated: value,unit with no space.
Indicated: 1.1,mL
